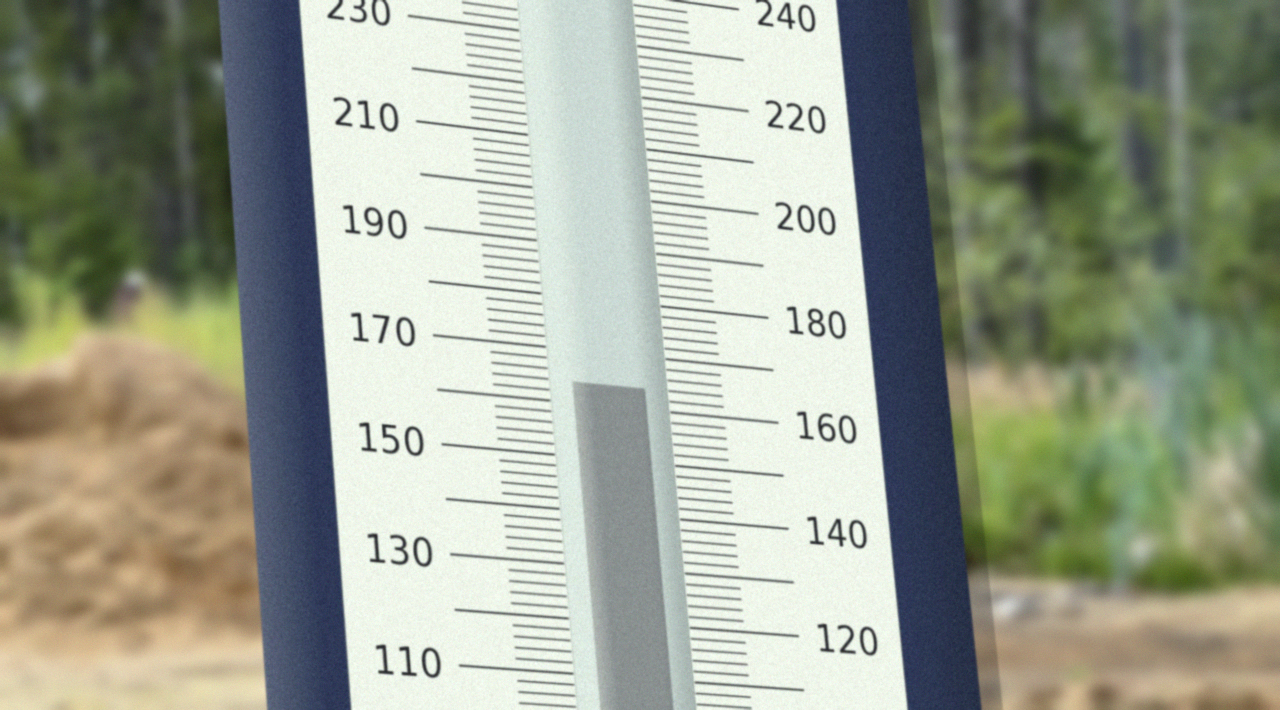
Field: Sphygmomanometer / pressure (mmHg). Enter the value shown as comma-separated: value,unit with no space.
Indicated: 164,mmHg
